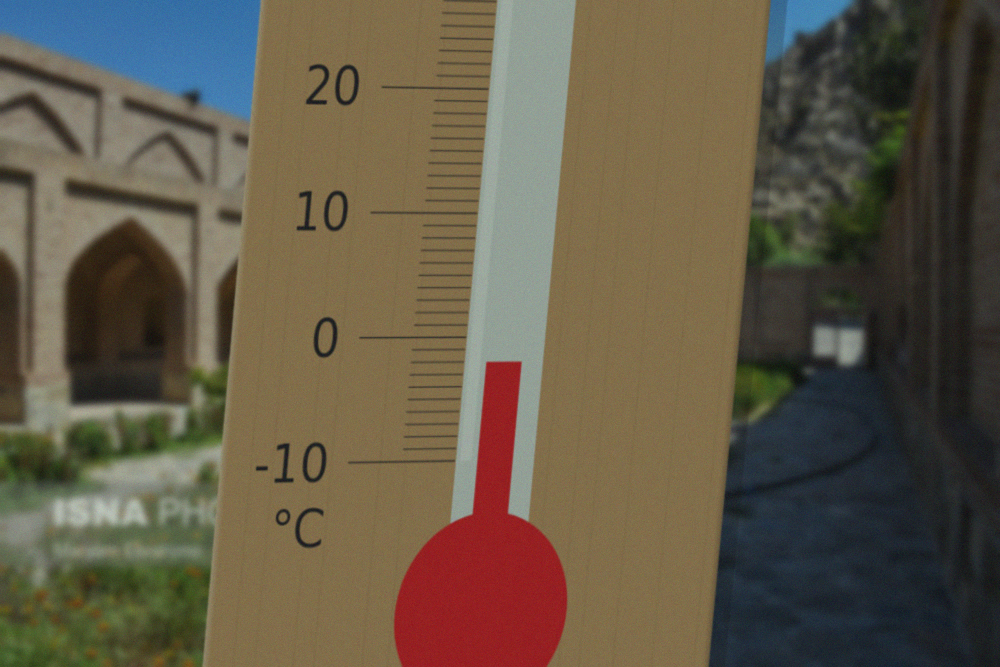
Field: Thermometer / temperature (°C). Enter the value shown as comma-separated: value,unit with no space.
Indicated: -2,°C
